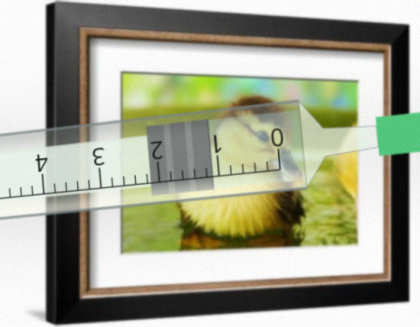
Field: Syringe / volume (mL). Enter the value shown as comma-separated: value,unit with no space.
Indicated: 1.1,mL
